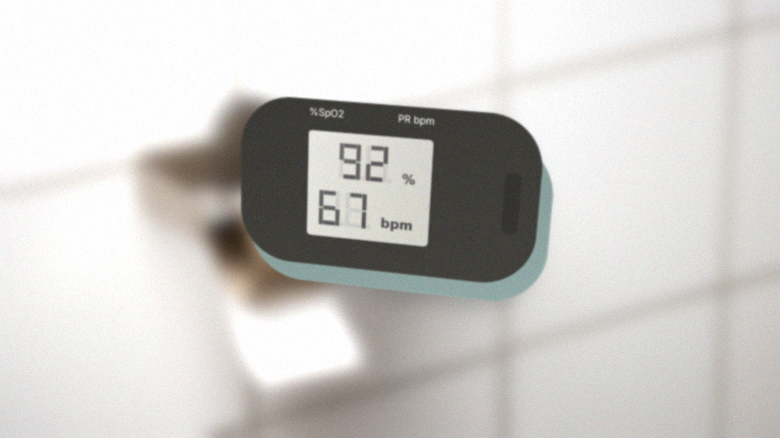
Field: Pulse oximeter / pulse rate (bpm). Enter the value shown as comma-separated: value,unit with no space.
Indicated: 67,bpm
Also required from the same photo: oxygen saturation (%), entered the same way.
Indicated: 92,%
